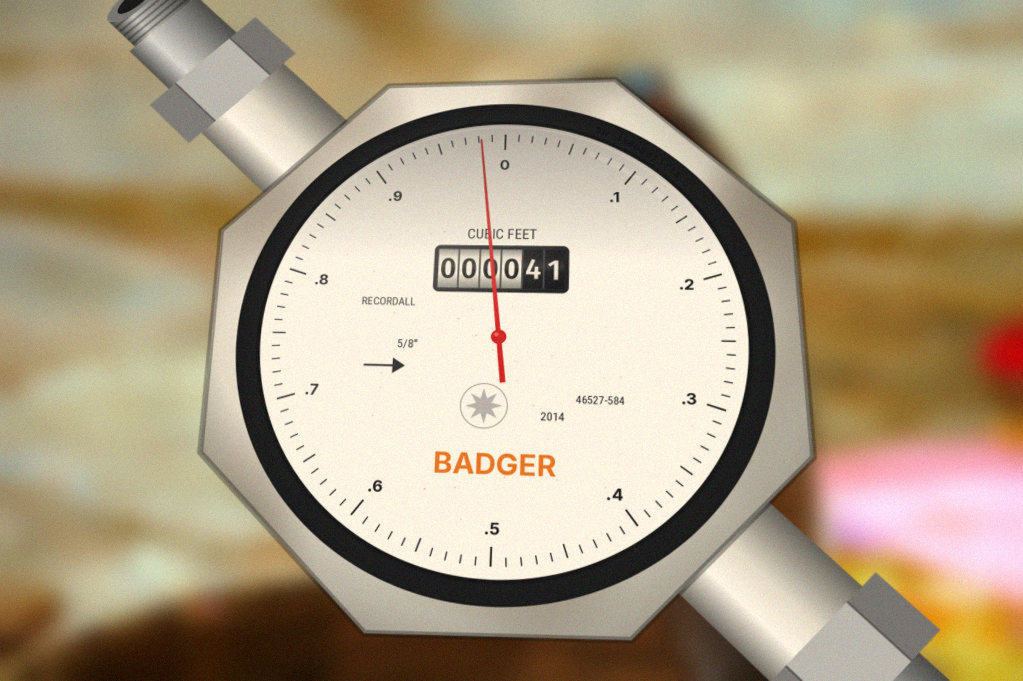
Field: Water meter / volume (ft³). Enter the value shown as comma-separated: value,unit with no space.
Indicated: 40.98,ft³
